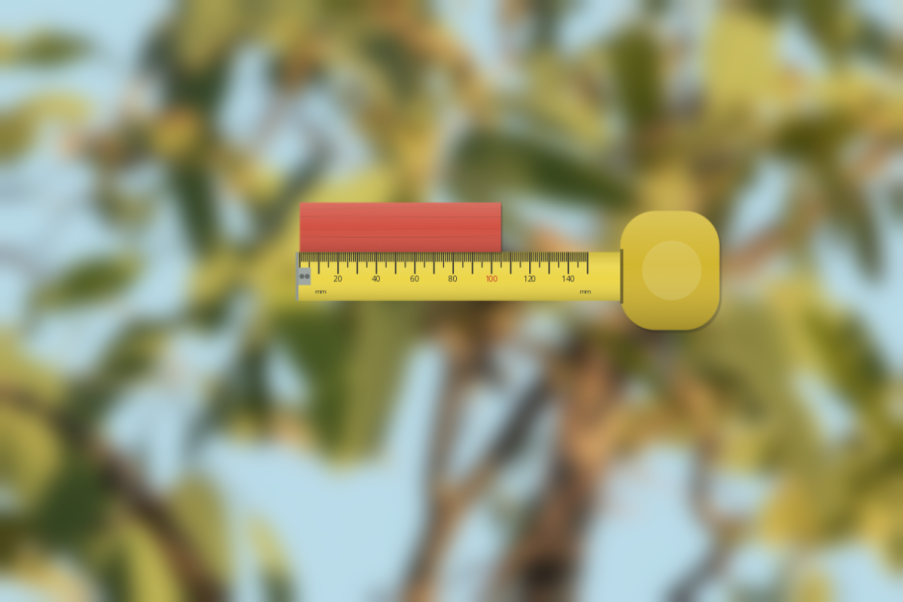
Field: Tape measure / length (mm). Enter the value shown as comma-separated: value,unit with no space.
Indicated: 105,mm
